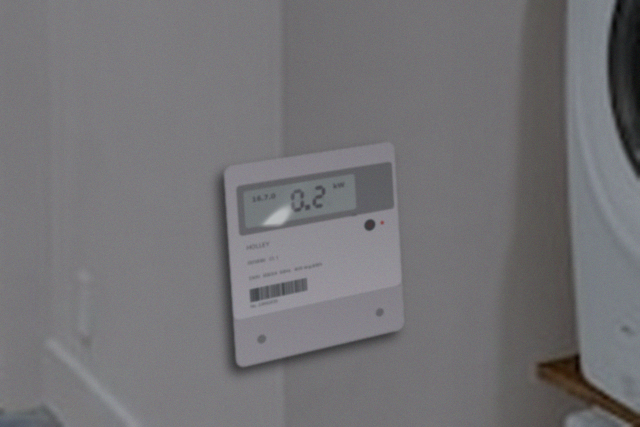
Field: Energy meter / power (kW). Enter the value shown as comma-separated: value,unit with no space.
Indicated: 0.2,kW
